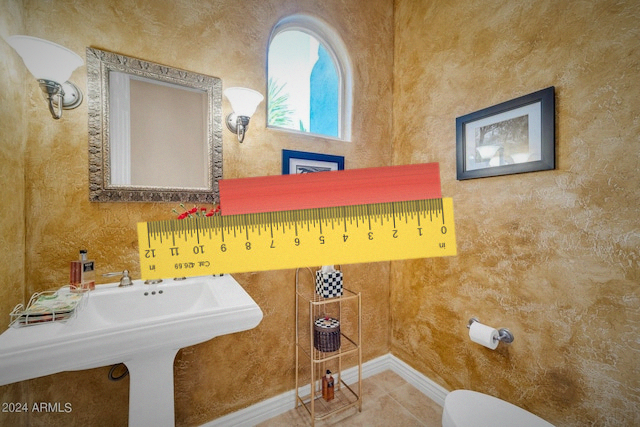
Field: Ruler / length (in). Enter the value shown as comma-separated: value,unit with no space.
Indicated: 9,in
